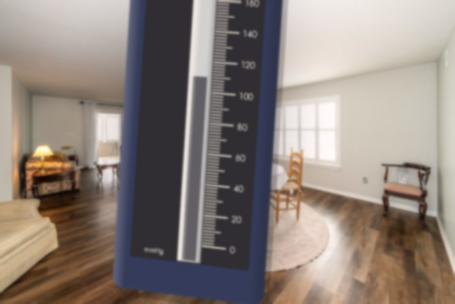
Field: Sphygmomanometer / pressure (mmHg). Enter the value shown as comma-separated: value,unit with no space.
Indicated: 110,mmHg
